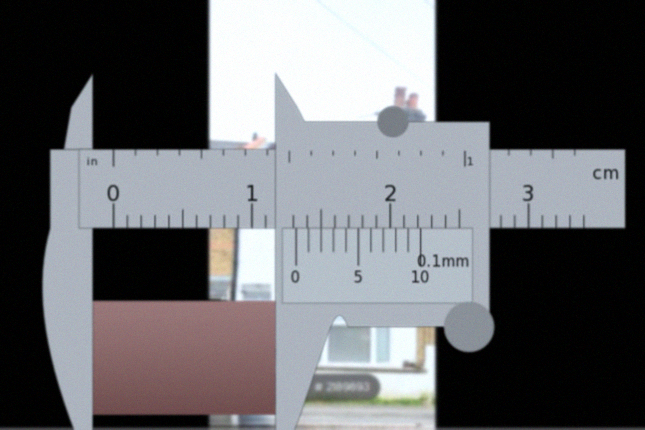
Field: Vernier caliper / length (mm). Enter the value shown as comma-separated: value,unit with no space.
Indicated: 13.2,mm
